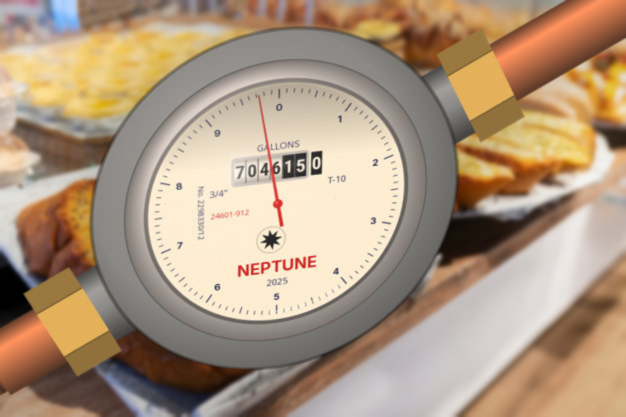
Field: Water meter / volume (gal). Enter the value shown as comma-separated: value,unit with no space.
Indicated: 7046149.7,gal
